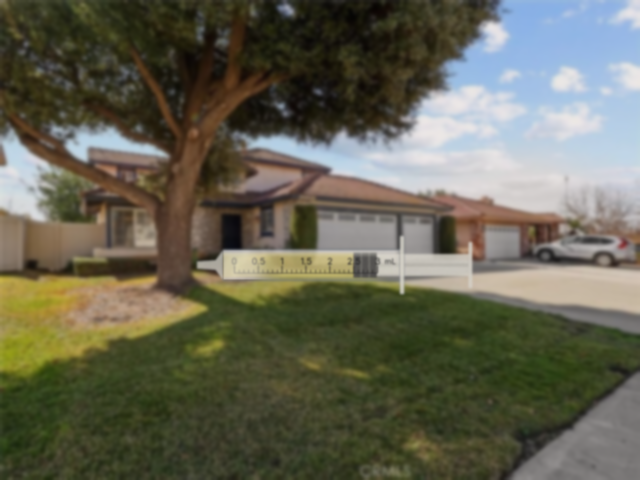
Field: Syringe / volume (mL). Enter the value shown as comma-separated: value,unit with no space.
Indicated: 2.5,mL
